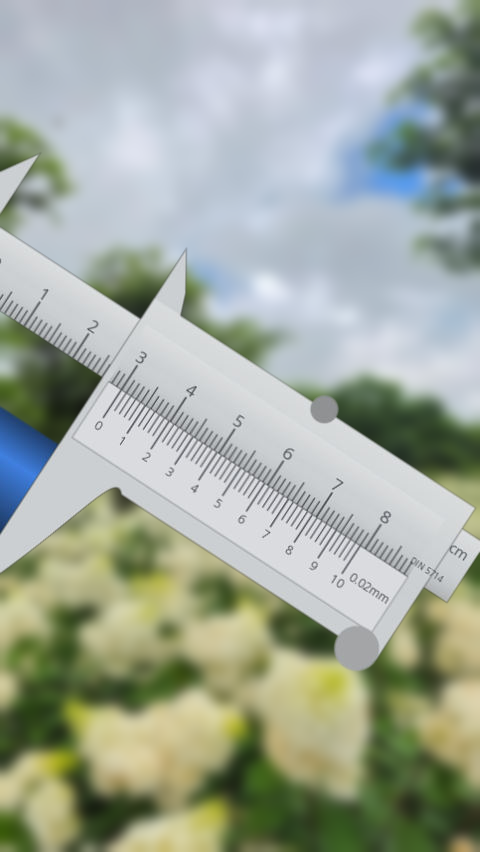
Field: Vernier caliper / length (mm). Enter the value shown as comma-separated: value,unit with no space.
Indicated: 30.0,mm
